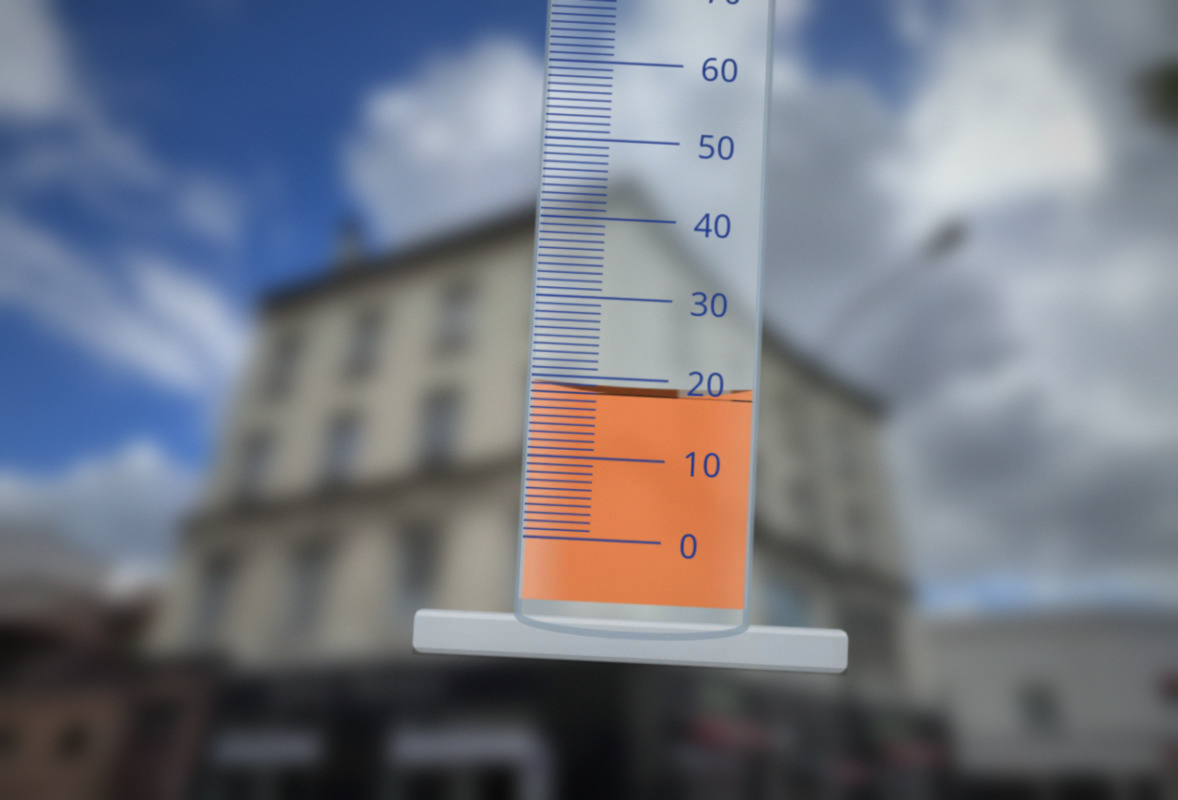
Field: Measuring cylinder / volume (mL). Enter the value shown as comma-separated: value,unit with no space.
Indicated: 18,mL
